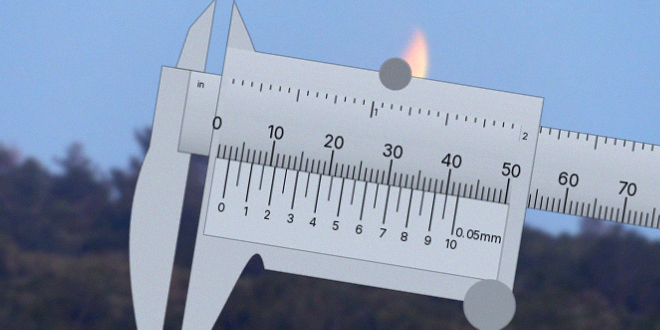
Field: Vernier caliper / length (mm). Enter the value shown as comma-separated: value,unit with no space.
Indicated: 3.0,mm
